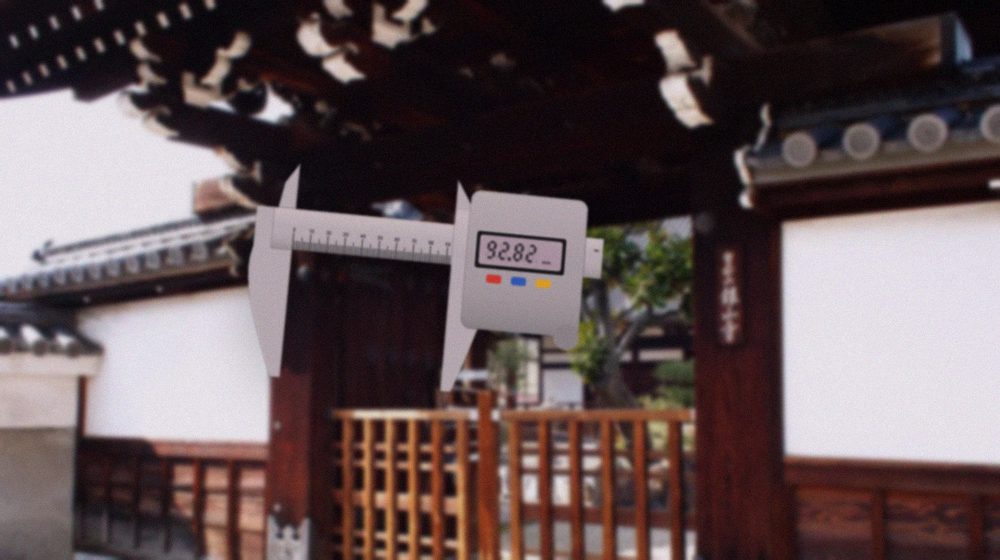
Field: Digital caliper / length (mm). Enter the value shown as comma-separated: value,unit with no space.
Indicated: 92.82,mm
